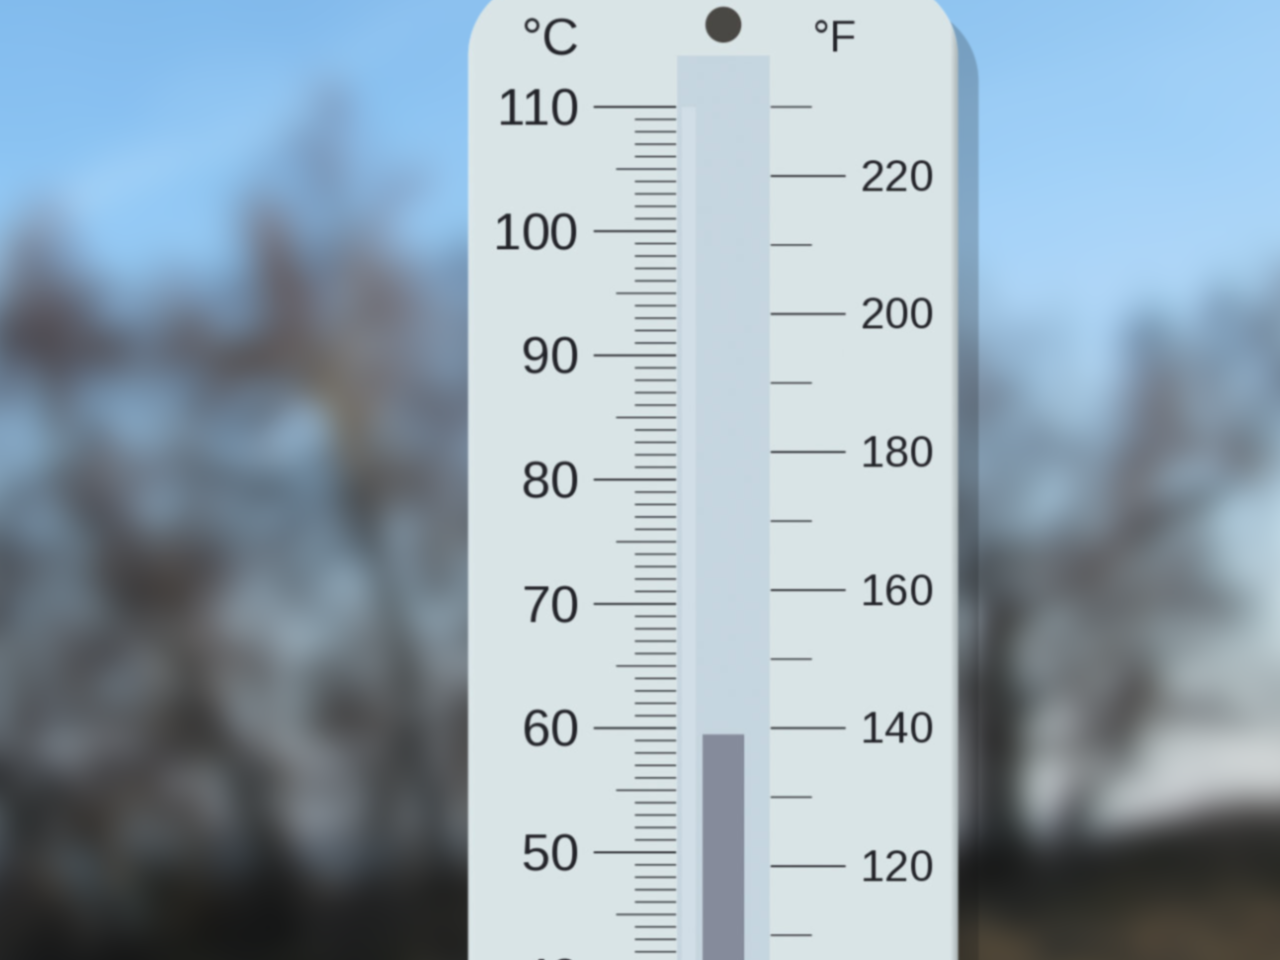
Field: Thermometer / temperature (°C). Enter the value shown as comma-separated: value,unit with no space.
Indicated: 59.5,°C
